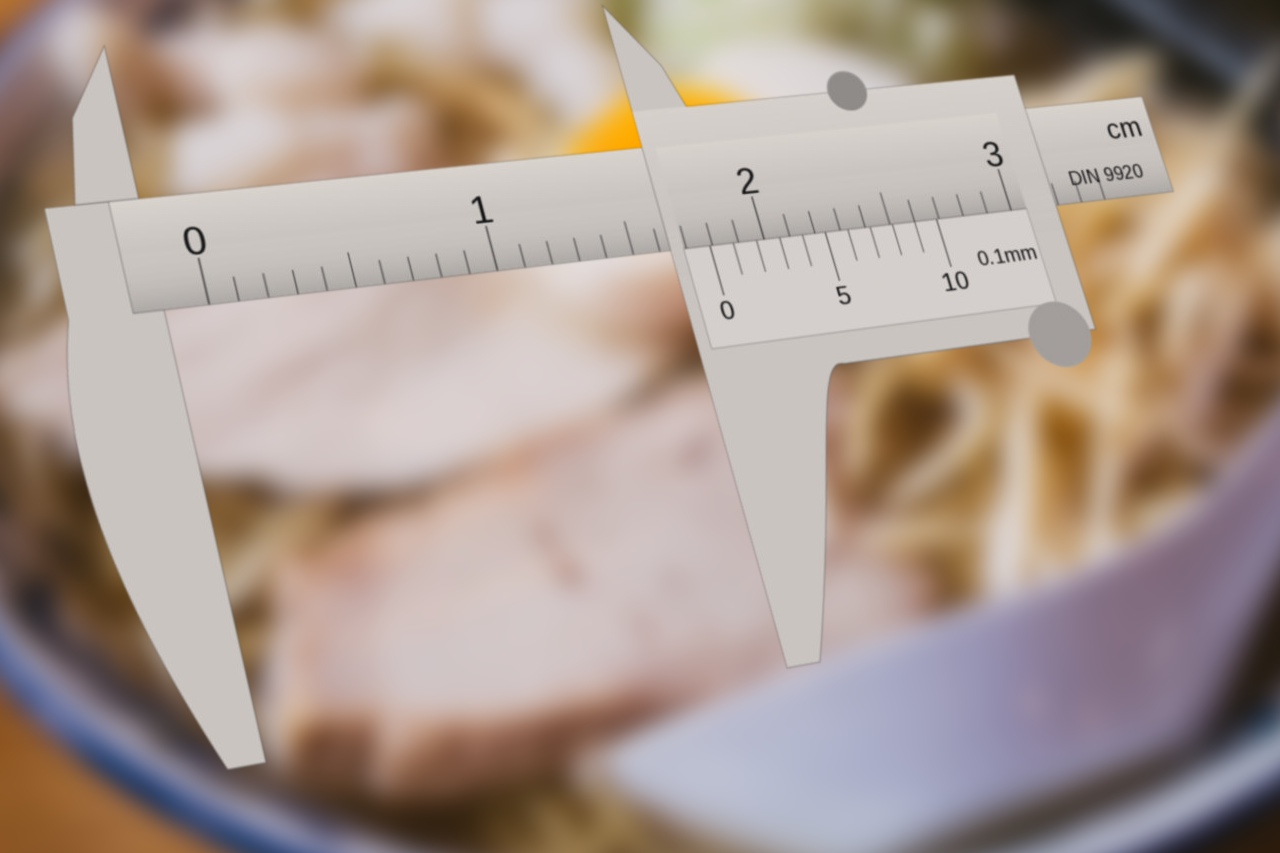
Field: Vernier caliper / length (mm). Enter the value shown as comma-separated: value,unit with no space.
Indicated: 17.9,mm
